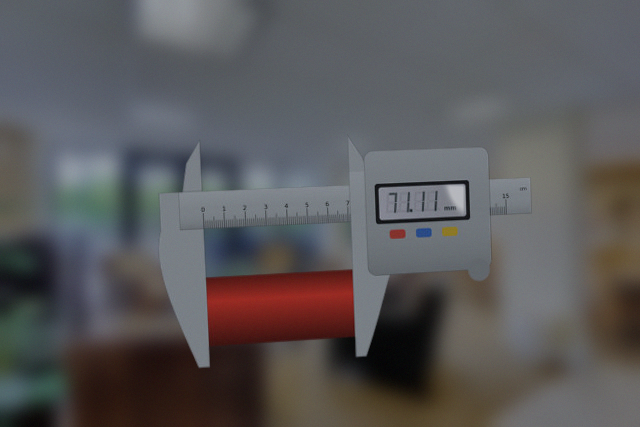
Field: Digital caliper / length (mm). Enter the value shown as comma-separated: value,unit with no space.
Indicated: 71.11,mm
